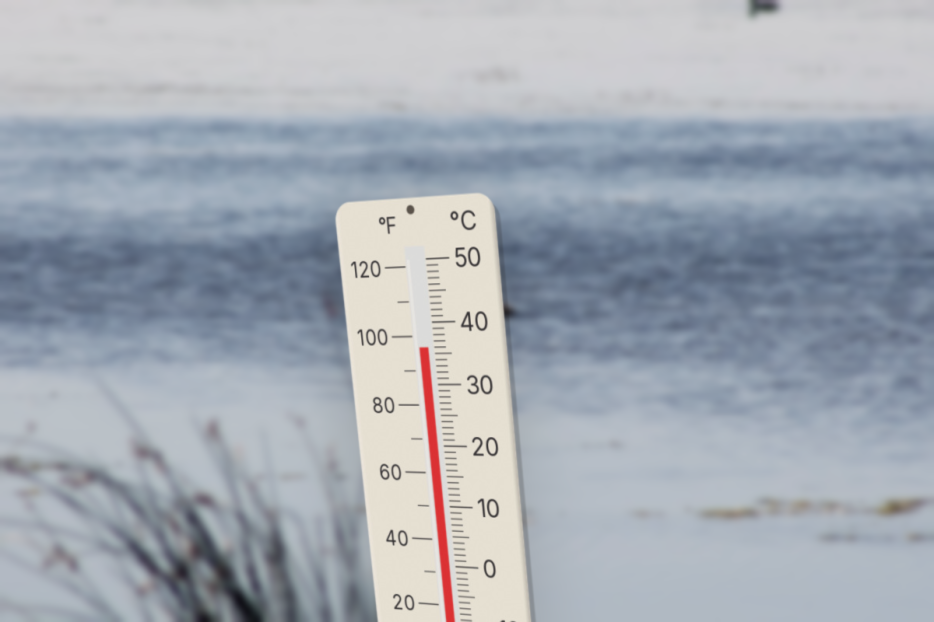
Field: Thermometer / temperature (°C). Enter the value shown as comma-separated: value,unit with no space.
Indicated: 36,°C
